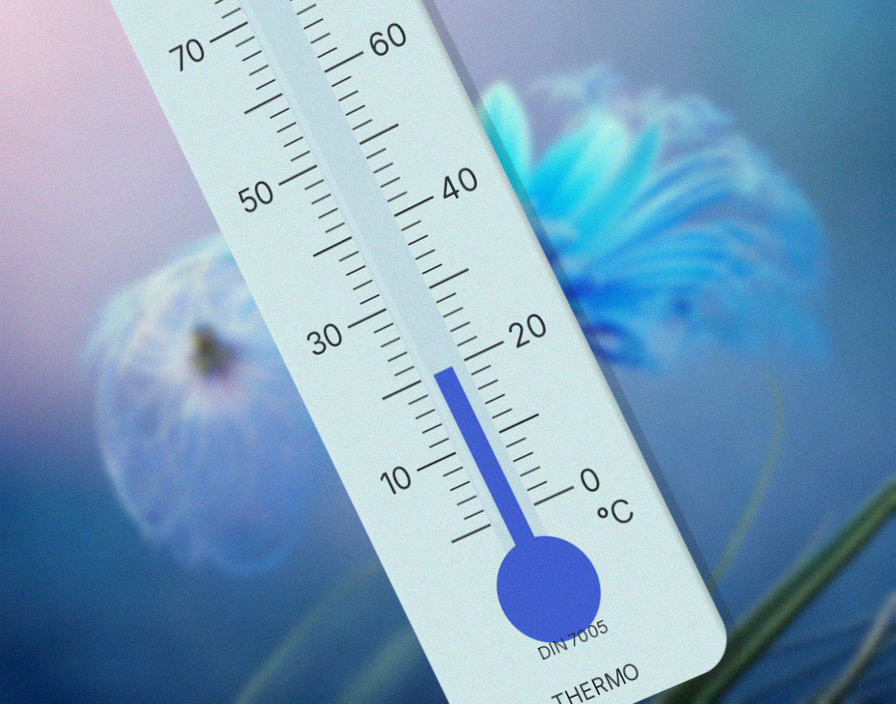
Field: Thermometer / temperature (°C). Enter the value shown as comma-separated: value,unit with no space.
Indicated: 20,°C
